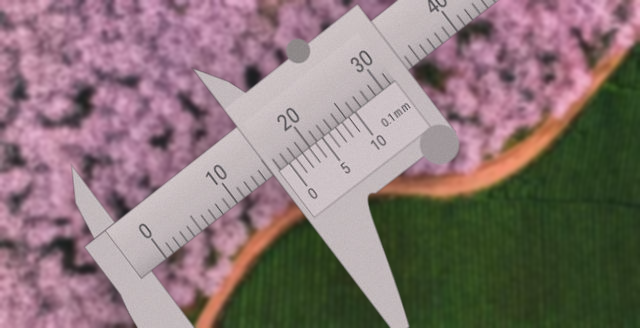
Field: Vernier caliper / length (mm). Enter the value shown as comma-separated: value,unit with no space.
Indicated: 17.2,mm
